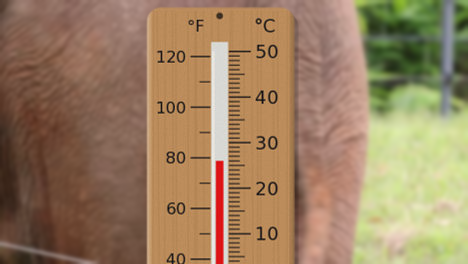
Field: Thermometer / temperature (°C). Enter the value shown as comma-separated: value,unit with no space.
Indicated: 26,°C
